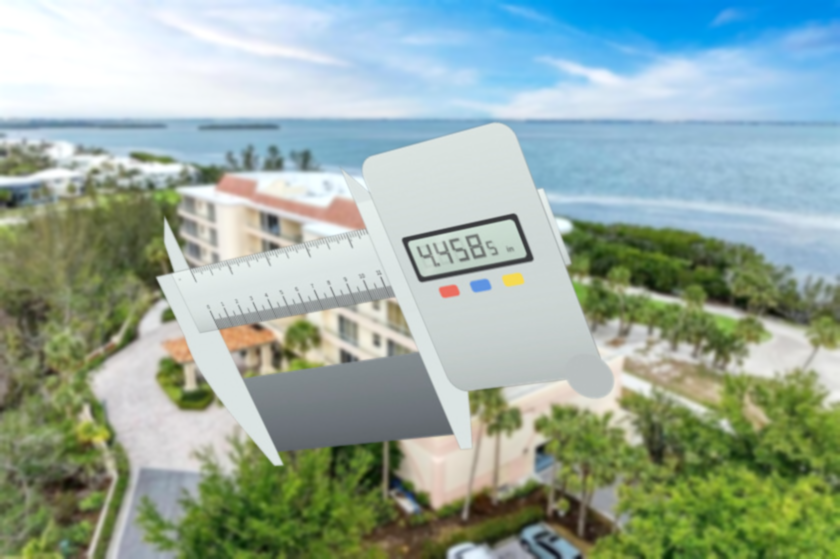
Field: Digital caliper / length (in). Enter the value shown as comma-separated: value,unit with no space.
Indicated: 4.4585,in
